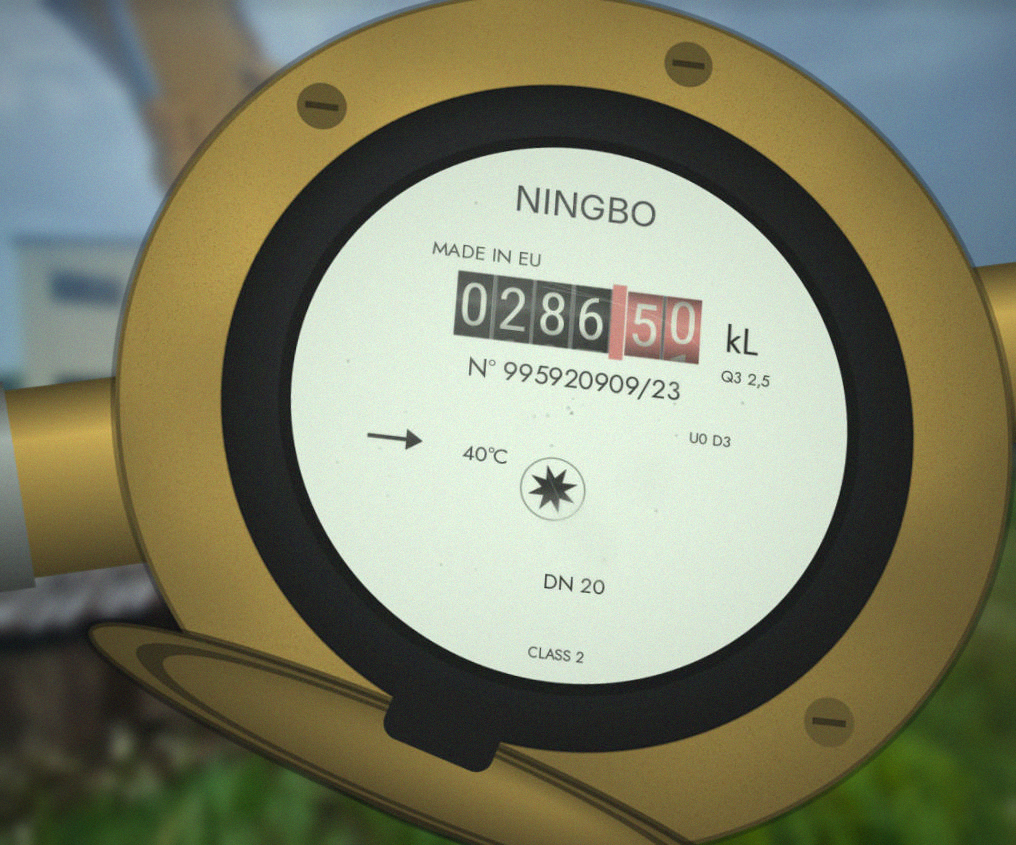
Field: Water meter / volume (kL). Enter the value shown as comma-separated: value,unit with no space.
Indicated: 286.50,kL
